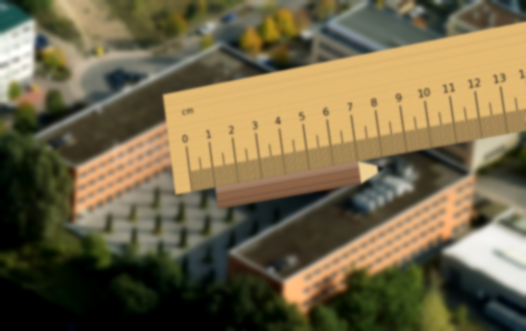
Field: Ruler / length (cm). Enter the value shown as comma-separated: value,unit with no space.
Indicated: 7,cm
